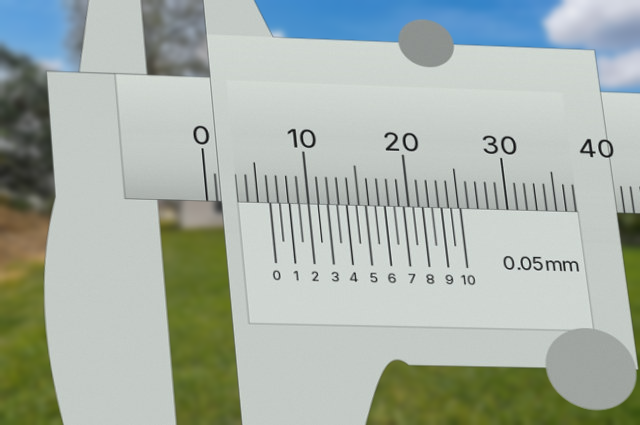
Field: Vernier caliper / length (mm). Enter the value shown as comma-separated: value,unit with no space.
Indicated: 6.2,mm
